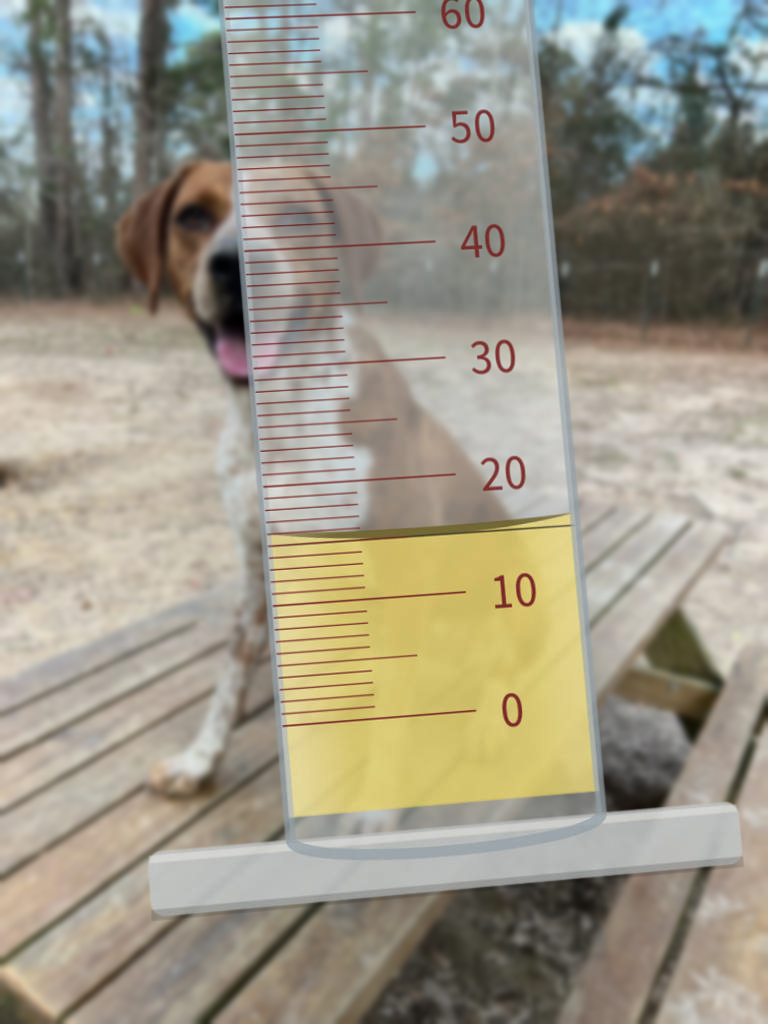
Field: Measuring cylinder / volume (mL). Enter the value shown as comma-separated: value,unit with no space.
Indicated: 15,mL
